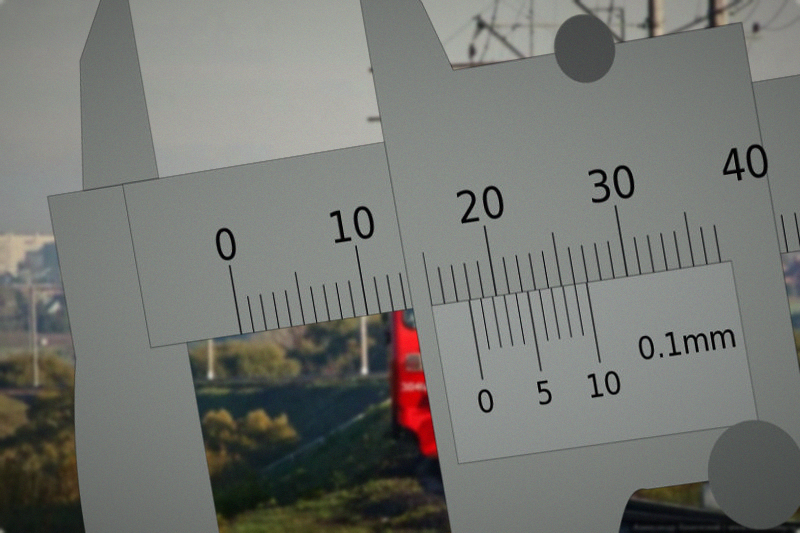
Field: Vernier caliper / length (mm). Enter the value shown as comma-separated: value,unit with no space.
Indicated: 17.9,mm
